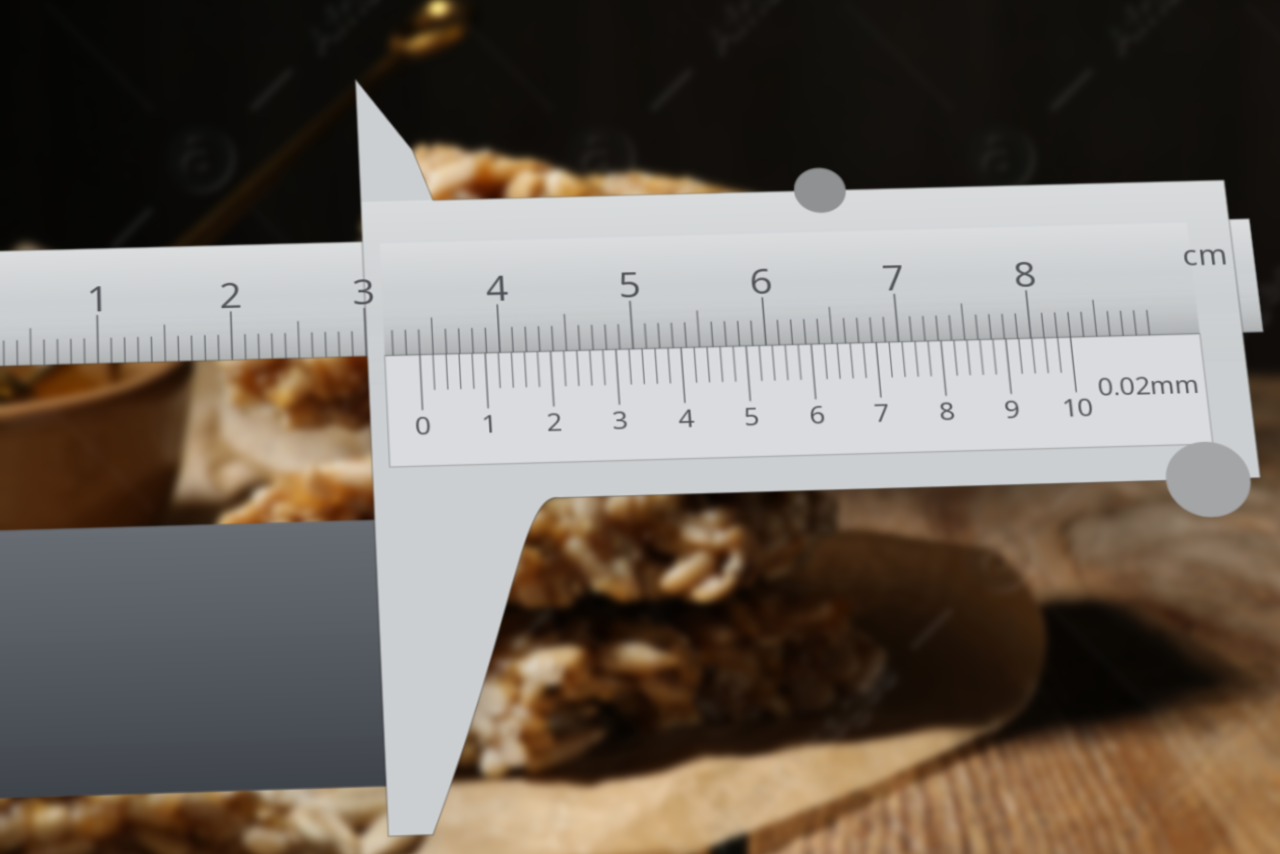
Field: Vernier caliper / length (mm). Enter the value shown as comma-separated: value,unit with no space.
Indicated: 34.0,mm
